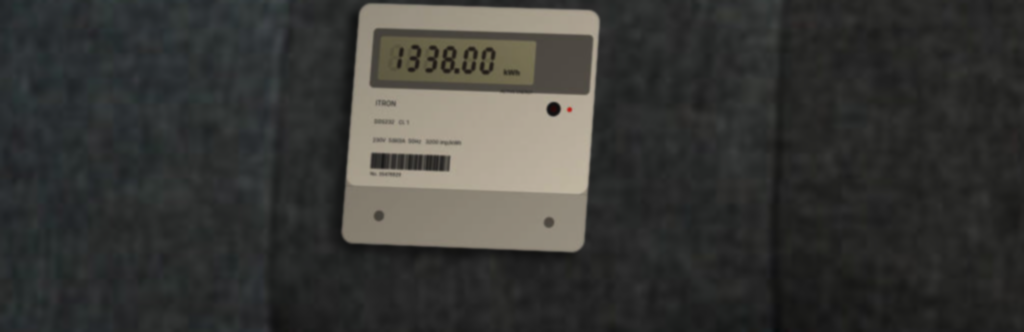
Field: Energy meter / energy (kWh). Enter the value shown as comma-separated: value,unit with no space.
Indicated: 1338.00,kWh
